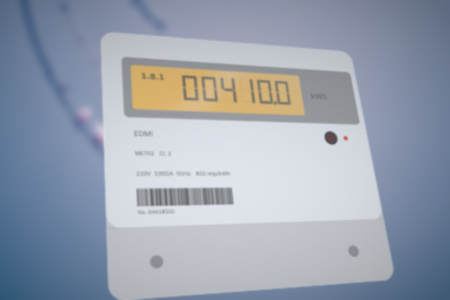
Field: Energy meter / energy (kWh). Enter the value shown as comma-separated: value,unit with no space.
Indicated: 410.0,kWh
